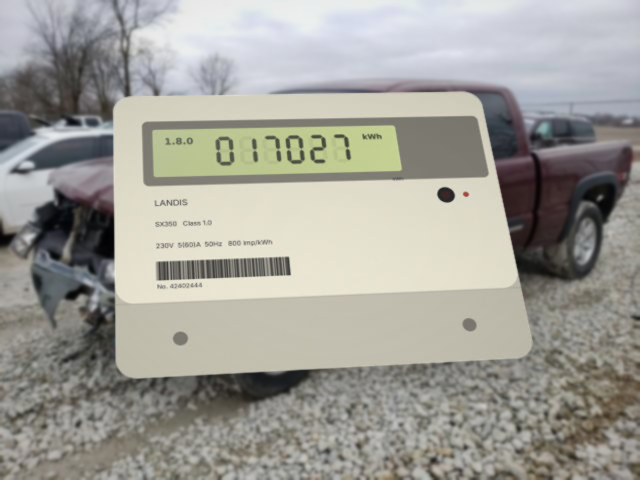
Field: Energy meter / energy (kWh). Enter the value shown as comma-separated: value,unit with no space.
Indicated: 17027,kWh
